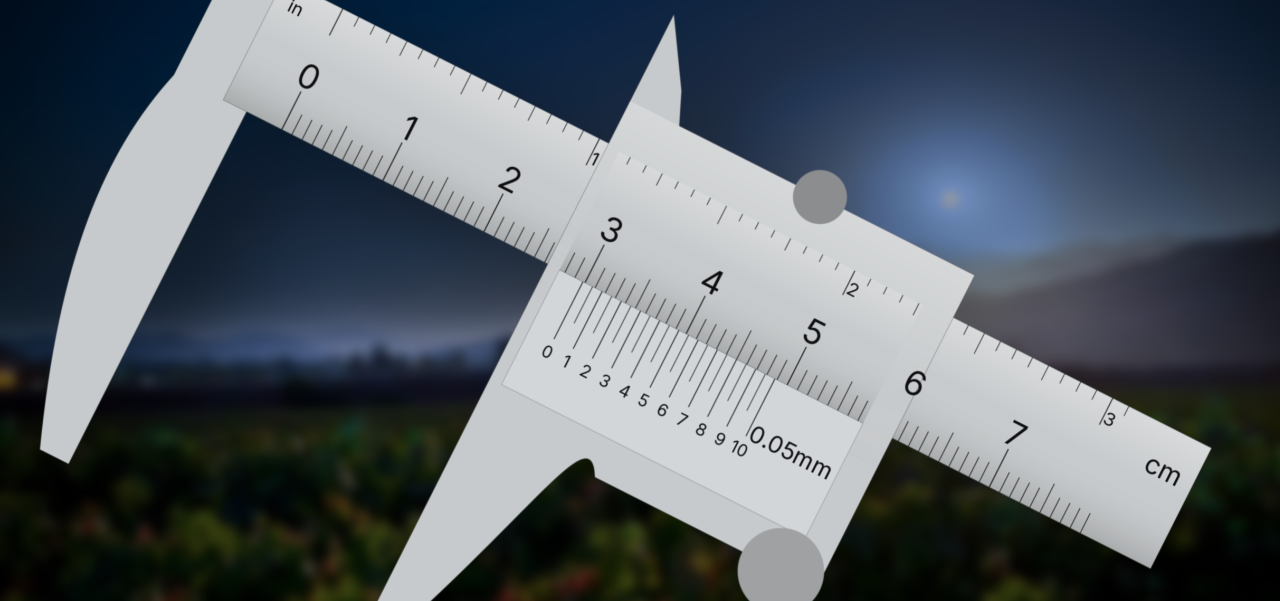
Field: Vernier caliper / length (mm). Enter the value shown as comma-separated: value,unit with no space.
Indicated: 29.8,mm
